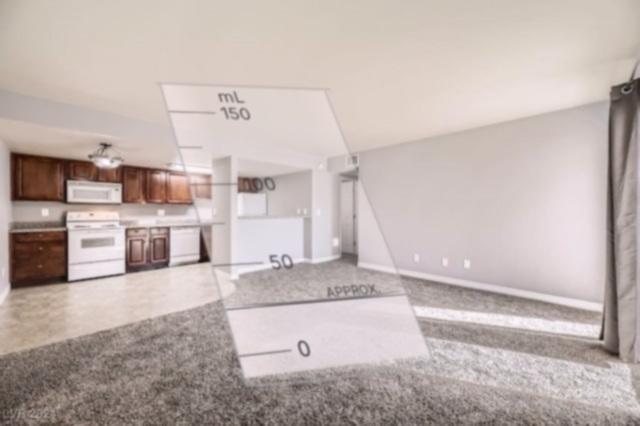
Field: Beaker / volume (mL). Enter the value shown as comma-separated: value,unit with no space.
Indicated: 25,mL
